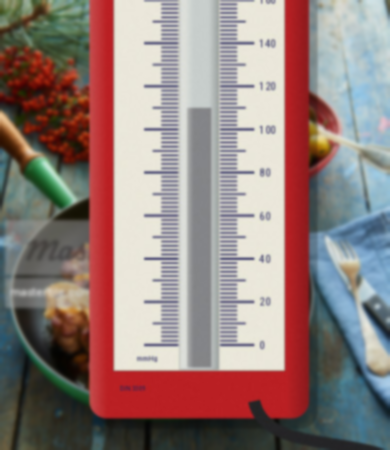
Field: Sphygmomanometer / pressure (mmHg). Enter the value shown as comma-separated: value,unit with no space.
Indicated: 110,mmHg
